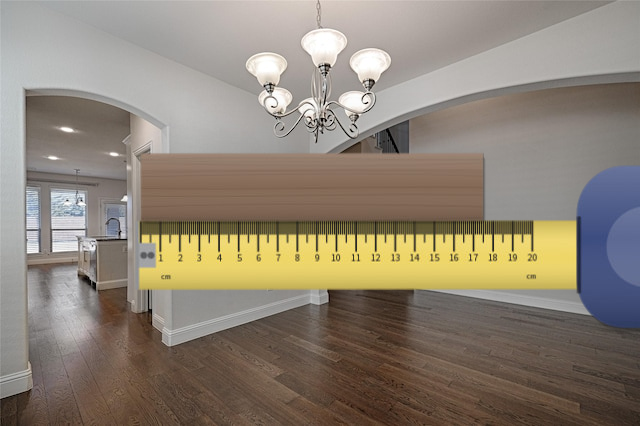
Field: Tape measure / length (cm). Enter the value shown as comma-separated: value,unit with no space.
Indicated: 17.5,cm
